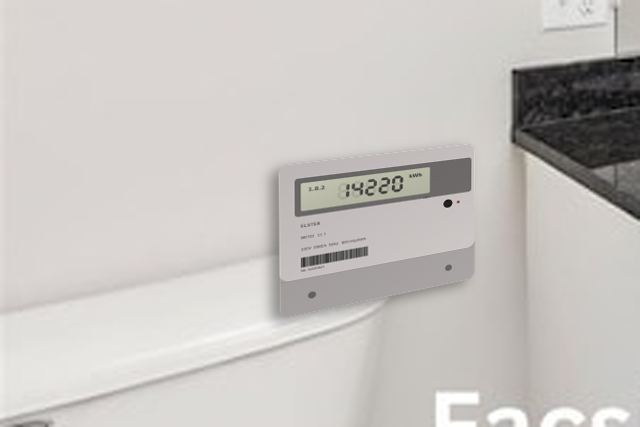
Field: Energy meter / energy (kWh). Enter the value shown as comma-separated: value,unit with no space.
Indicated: 14220,kWh
